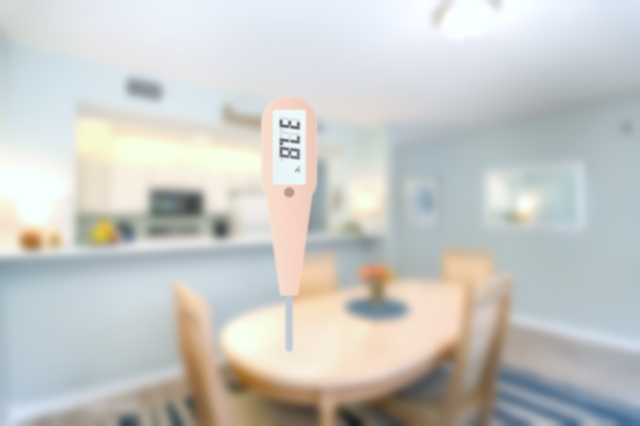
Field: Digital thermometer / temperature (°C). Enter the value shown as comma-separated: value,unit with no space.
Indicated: 37.8,°C
